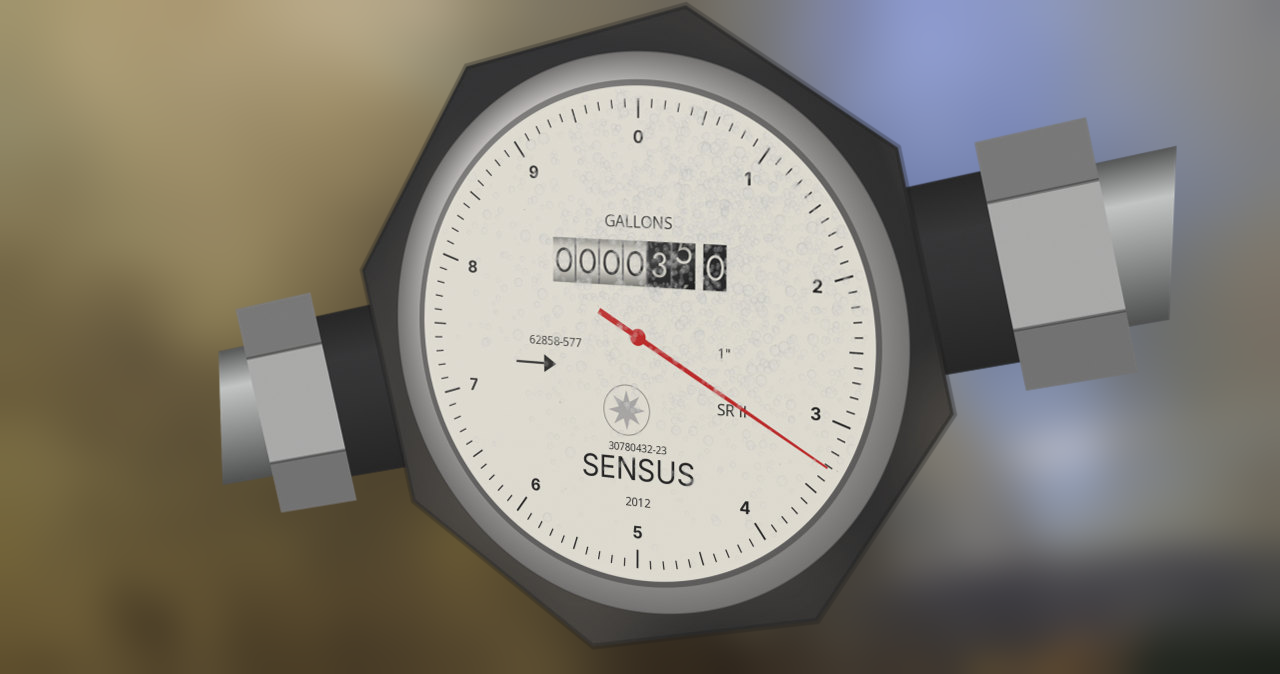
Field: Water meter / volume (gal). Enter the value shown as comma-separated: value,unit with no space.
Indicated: 353.3,gal
